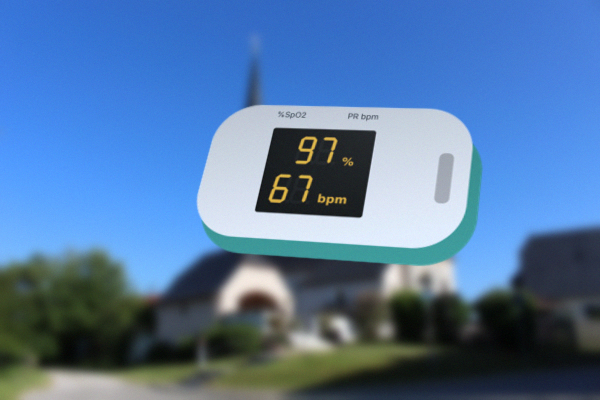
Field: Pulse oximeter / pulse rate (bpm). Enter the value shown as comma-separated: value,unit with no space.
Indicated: 67,bpm
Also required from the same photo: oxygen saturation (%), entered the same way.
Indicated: 97,%
